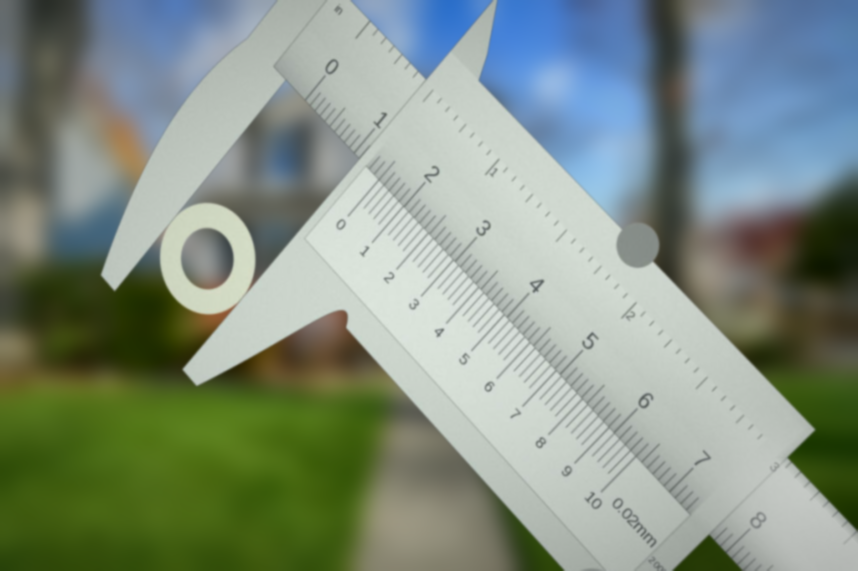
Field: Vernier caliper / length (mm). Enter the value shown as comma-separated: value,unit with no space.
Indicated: 15.0,mm
